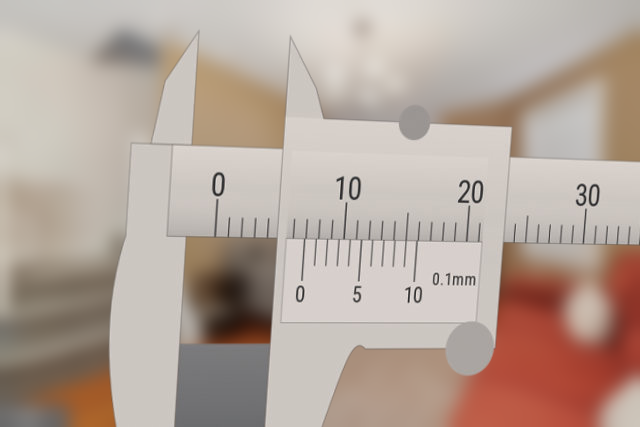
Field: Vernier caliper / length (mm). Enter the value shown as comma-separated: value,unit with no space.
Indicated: 6.9,mm
